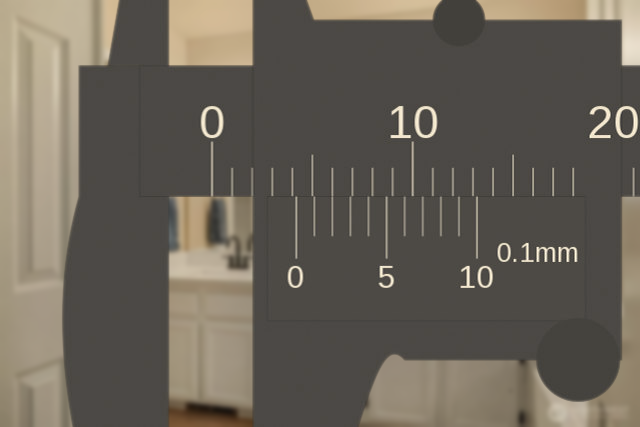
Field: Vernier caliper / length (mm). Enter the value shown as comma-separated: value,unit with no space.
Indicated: 4.2,mm
